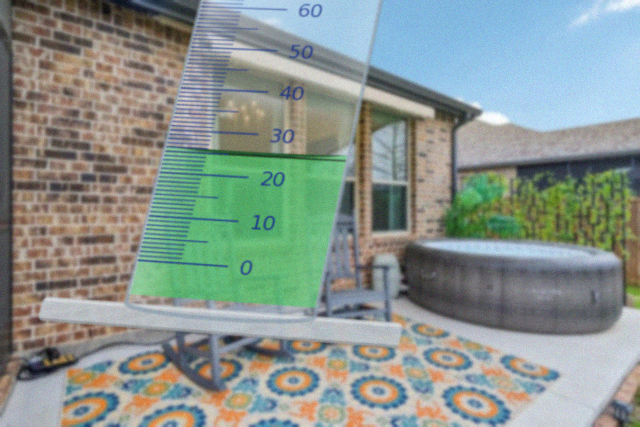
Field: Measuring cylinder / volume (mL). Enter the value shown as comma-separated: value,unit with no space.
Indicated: 25,mL
